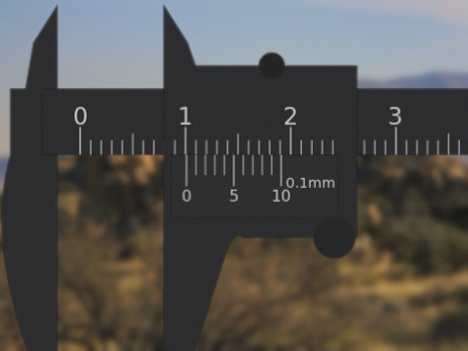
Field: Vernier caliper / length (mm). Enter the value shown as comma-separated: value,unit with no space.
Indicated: 10.1,mm
